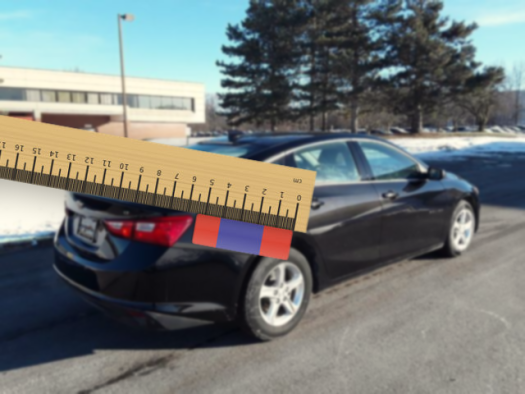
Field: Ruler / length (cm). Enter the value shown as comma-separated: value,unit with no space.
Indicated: 5.5,cm
